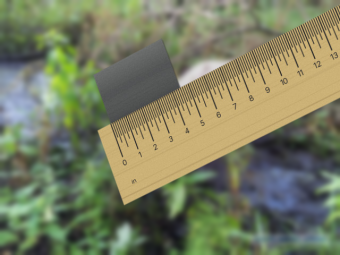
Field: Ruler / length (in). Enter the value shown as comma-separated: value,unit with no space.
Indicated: 4.5,in
